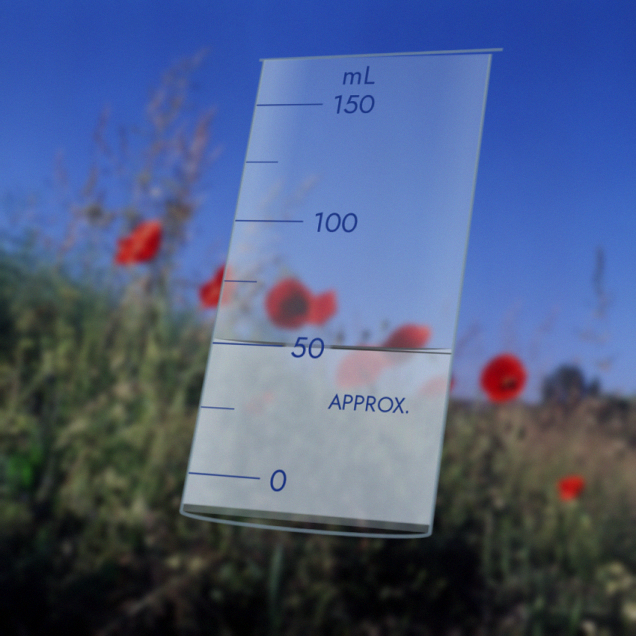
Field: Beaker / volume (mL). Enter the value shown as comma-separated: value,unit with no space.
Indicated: 50,mL
